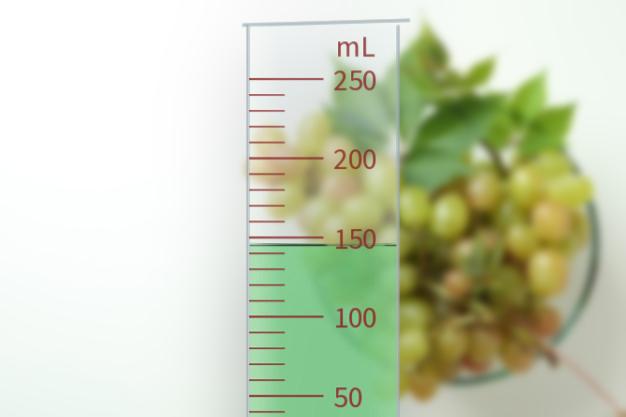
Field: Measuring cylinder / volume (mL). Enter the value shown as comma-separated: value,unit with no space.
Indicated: 145,mL
